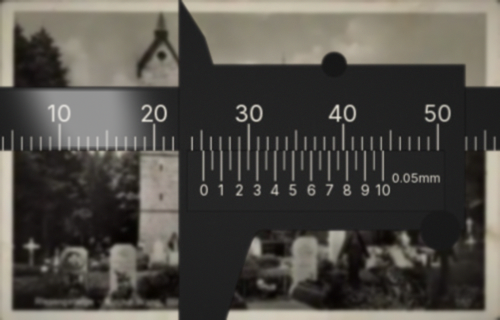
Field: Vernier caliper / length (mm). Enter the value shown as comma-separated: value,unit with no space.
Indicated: 25.2,mm
